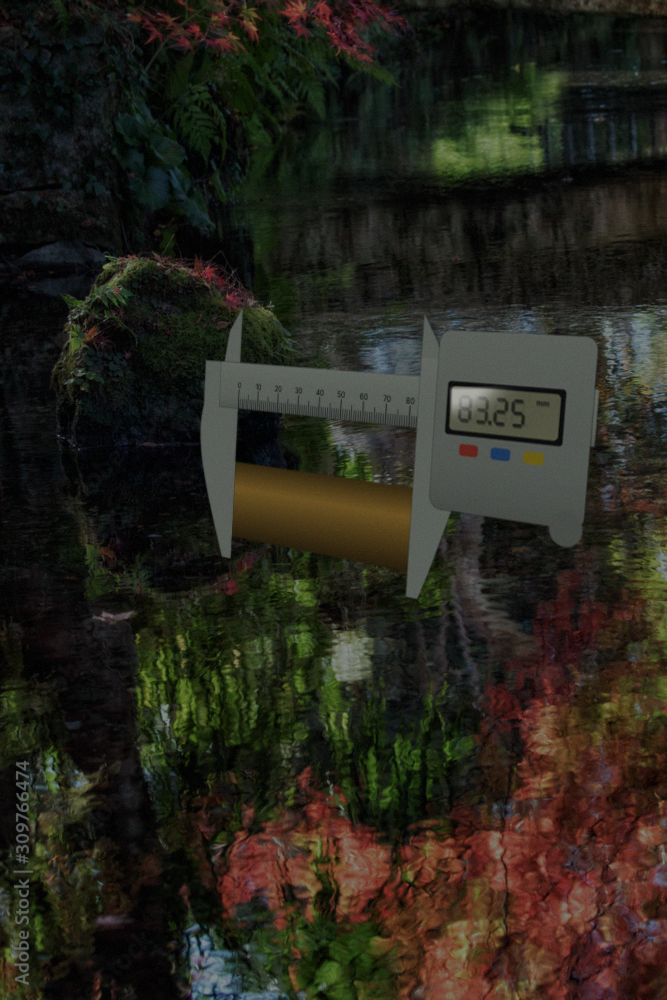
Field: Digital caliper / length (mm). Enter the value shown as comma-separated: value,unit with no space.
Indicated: 83.25,mm
